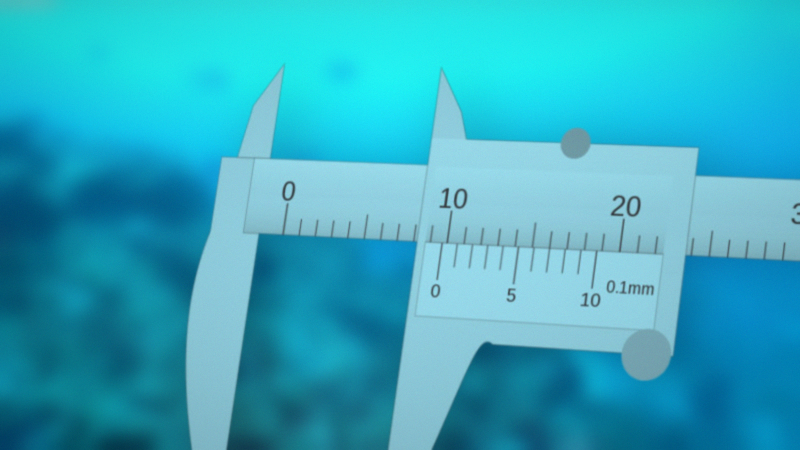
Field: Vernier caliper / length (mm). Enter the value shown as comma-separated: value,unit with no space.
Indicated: 9.7,mm
